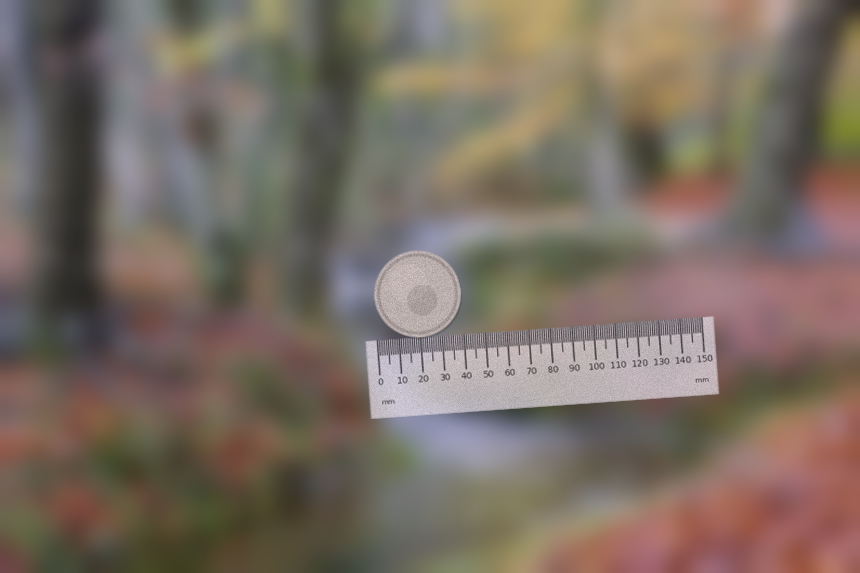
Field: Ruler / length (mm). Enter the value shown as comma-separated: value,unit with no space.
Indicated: 40,mm
